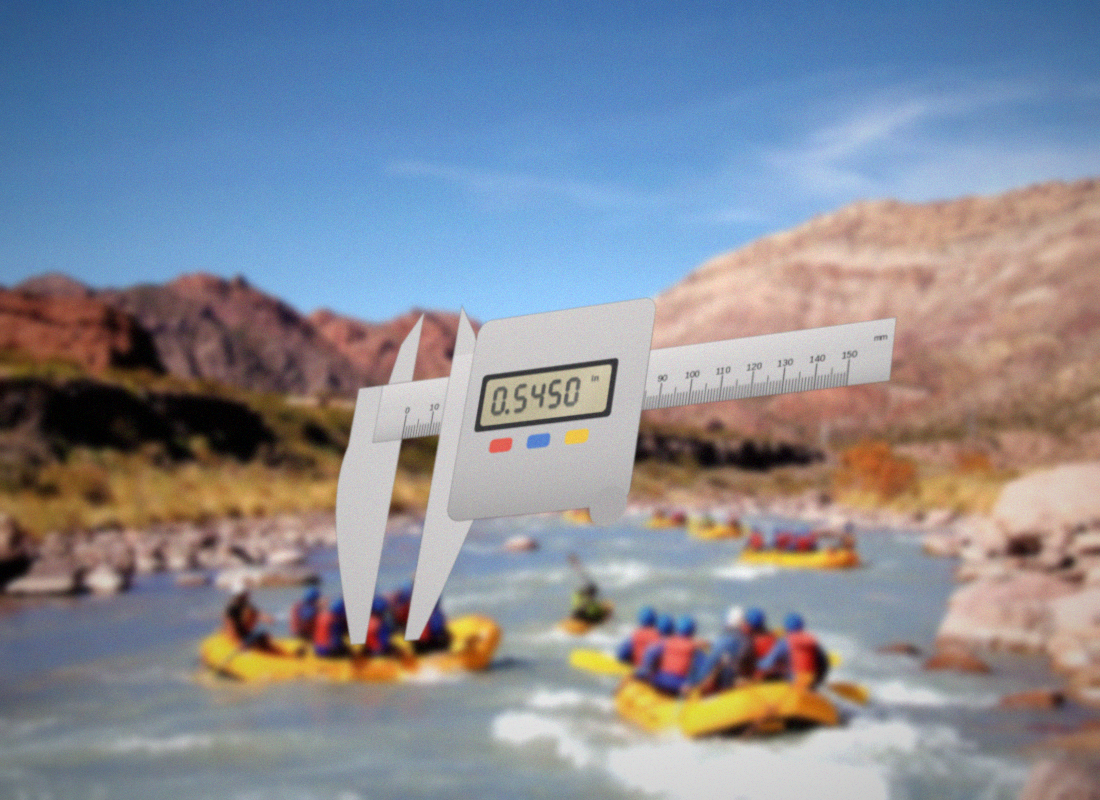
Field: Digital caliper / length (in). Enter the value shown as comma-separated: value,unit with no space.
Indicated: 0.5450,in
